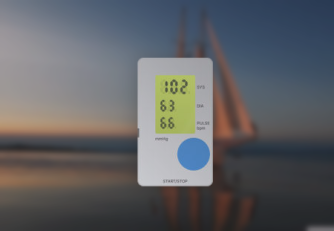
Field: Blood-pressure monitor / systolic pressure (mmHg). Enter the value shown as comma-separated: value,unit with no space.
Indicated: 102,mmHg
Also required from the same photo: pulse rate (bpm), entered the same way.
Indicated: 66,bpm
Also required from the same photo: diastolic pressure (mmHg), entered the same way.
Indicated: 63,mmHg
